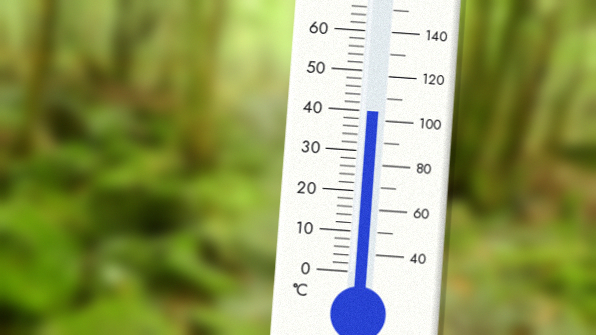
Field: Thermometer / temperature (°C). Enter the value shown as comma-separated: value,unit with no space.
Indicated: 40,°C
